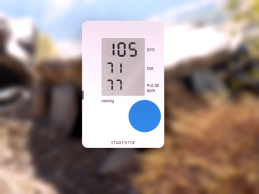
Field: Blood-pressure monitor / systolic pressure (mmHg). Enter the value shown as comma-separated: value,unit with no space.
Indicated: 105,mmHg
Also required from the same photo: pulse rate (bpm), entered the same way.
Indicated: 77,bpm
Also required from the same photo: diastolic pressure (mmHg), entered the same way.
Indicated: 71,mmHg
